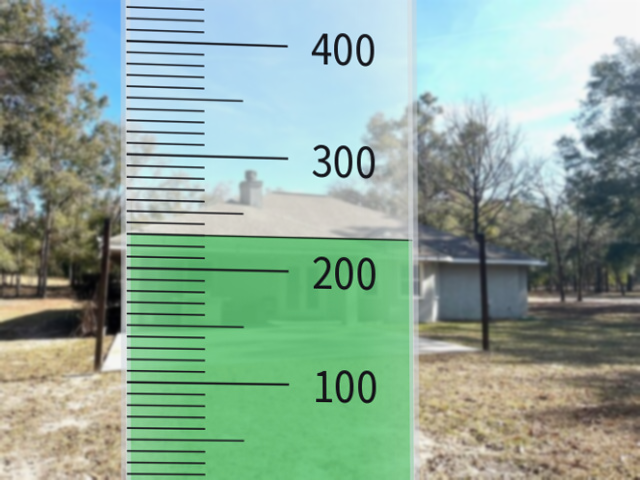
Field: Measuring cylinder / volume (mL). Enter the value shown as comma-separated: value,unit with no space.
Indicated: 230,mL
